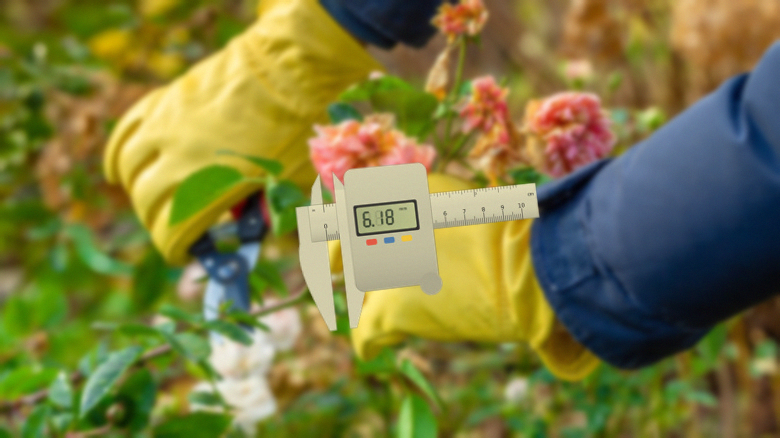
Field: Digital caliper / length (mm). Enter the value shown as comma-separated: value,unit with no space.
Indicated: 6.18,mm
